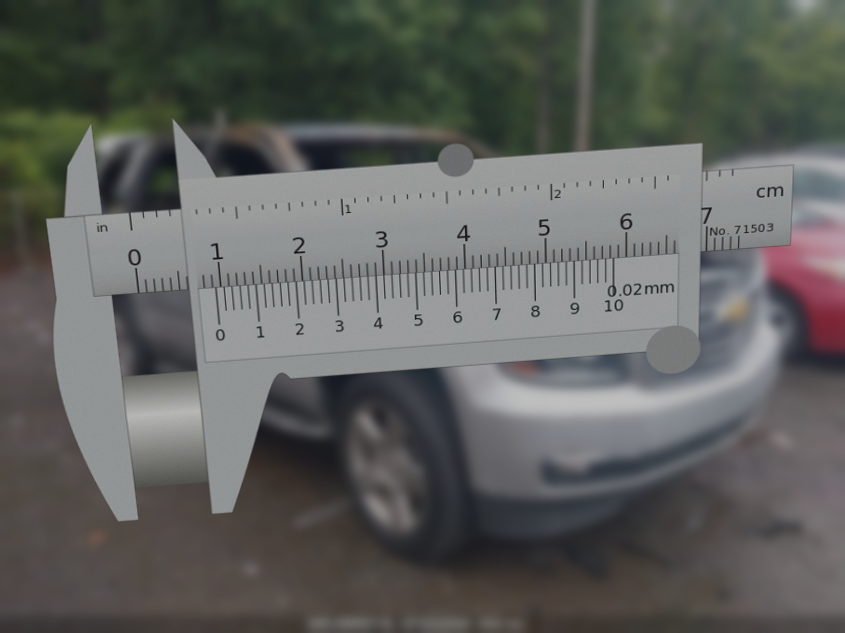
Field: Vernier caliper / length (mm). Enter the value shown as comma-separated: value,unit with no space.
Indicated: 9.4,mm
